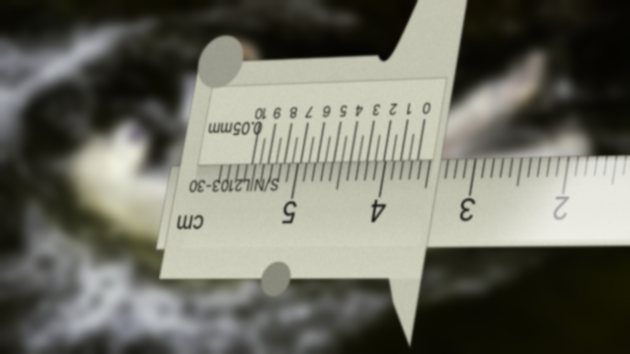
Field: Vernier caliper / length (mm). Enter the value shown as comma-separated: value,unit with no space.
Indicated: 36.4,mm
